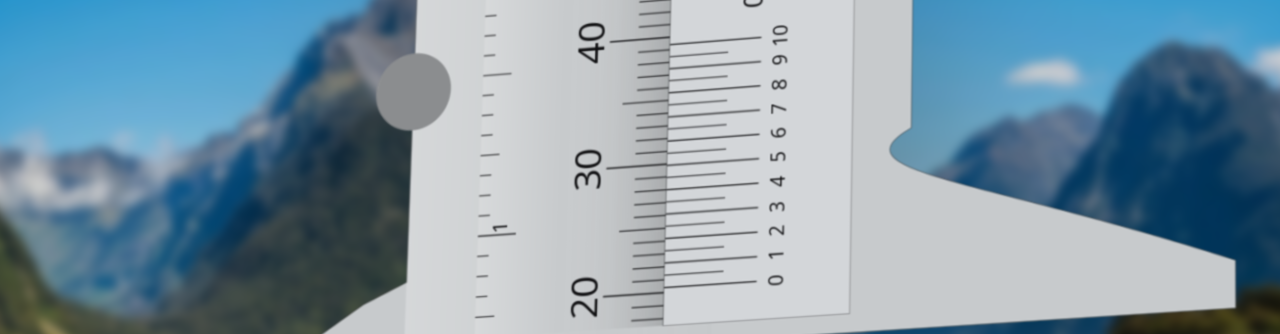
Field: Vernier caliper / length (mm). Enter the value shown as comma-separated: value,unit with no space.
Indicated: 20.4,mm
